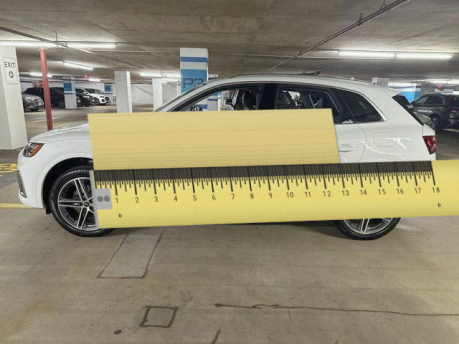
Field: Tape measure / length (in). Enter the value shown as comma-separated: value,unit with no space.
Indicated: 13,in
